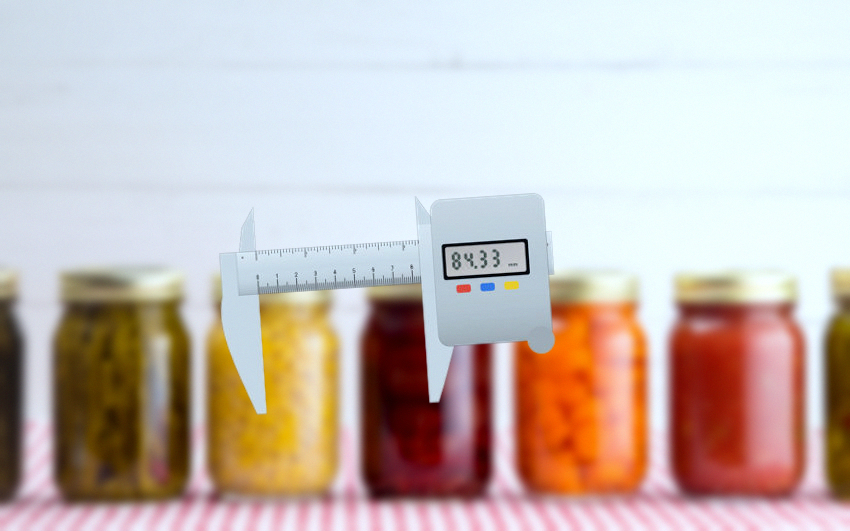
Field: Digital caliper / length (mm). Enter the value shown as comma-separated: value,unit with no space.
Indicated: 84.33,mm
